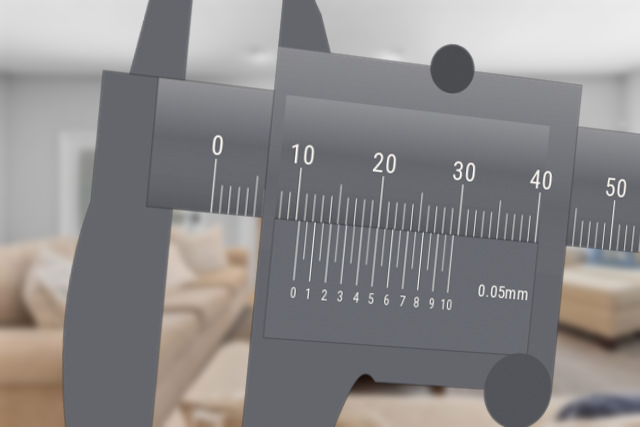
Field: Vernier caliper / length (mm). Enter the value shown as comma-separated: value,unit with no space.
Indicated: 10.4,mm
